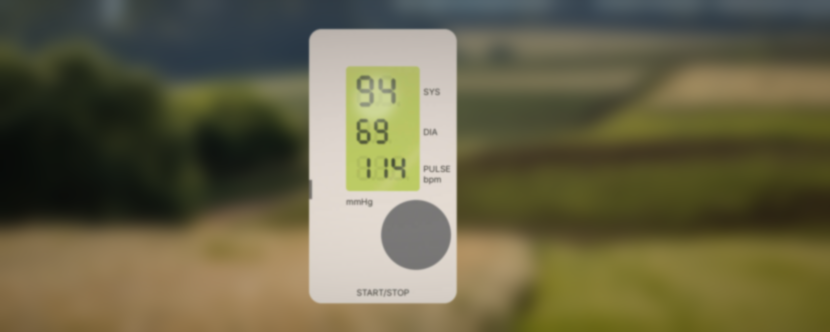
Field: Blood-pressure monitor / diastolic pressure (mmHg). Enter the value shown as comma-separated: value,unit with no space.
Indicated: 69,mmHg
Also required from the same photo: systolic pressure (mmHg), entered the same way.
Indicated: 94,mmHg
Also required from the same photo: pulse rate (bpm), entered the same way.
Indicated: 114,bpm
